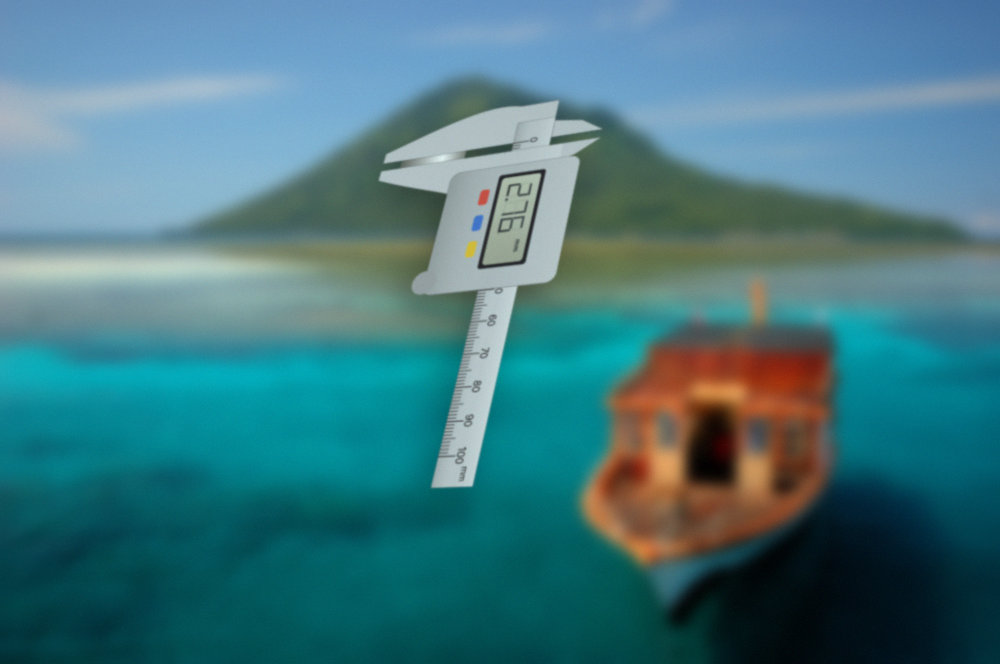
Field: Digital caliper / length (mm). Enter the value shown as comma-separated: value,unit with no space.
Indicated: 2.76,mm
